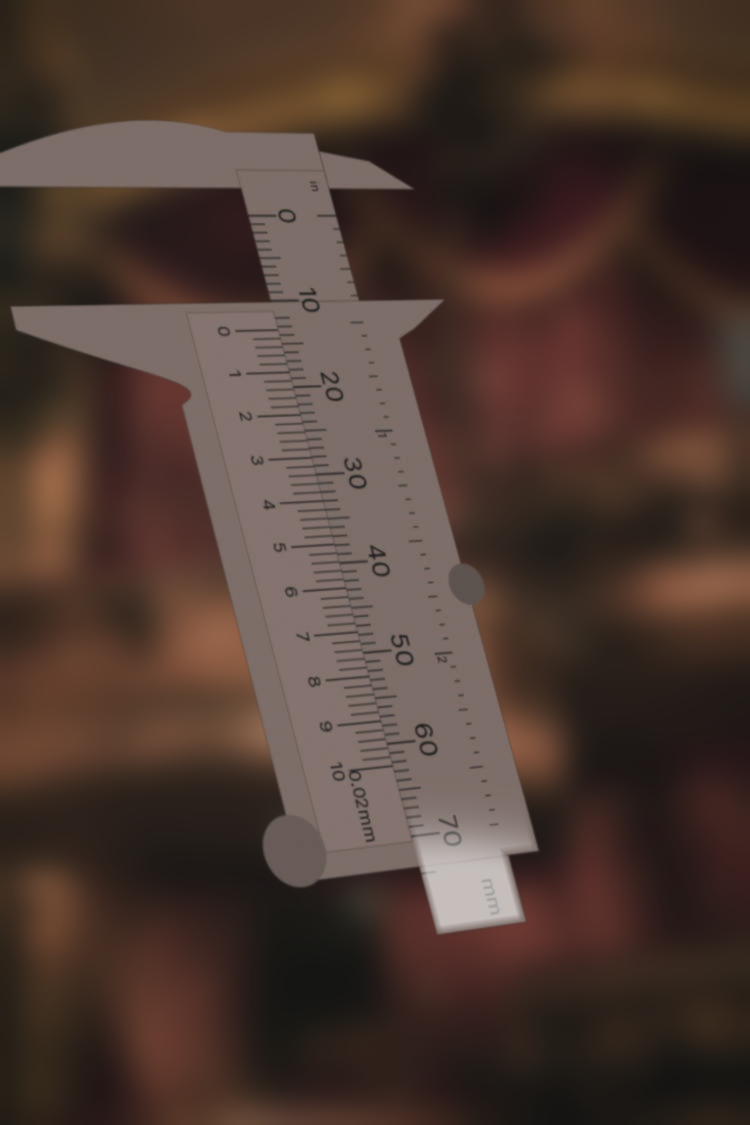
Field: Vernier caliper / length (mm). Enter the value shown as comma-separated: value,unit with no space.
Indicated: 13.4,mm
